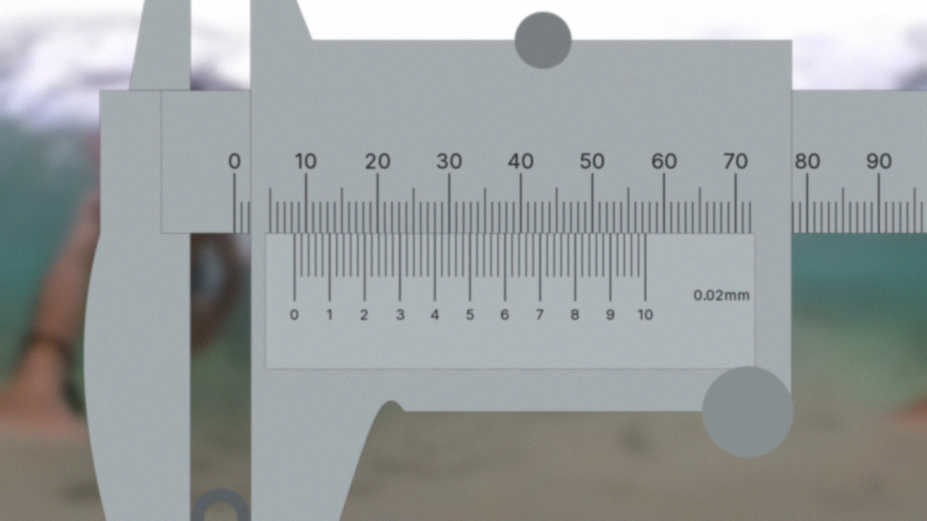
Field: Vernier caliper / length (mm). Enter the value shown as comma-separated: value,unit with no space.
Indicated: 8.4,mm
